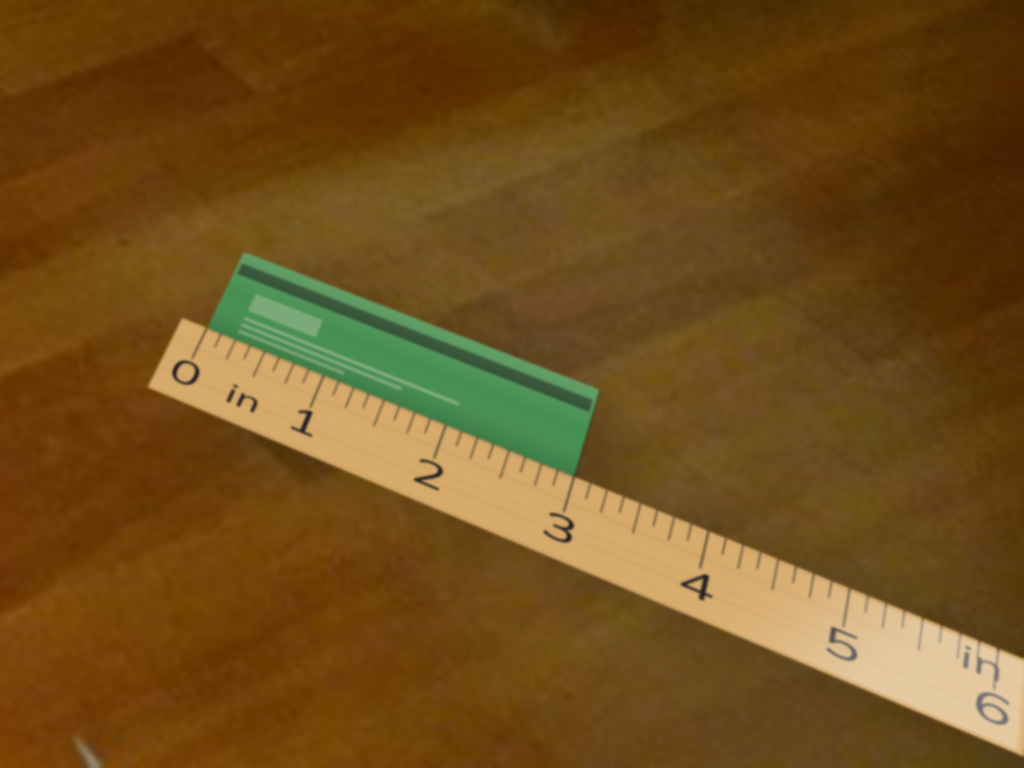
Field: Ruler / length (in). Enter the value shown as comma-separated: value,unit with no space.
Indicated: 3,in
